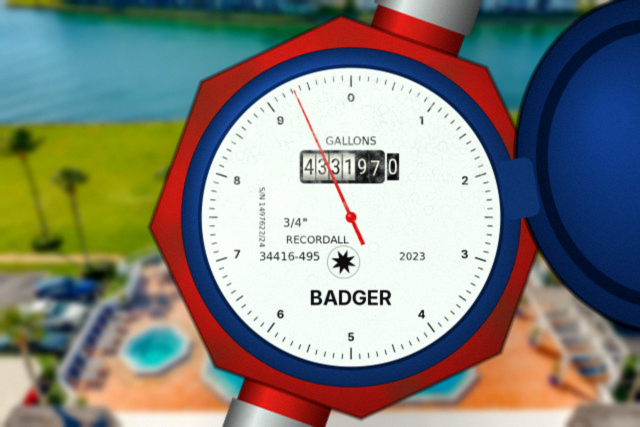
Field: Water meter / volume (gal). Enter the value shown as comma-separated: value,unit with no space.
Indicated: 4331969.3,gal
